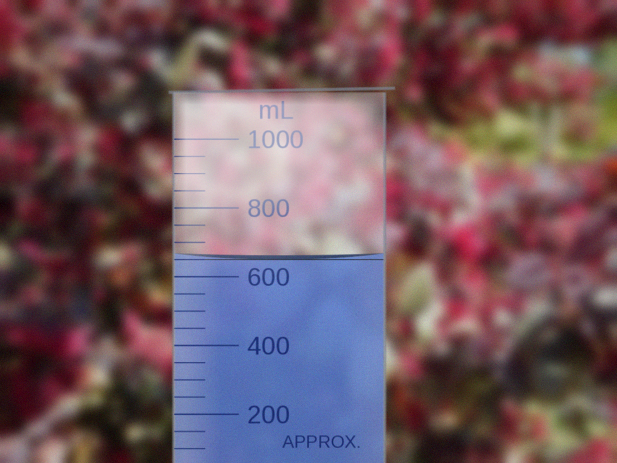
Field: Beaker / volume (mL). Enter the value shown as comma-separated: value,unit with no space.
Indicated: 650,mL
